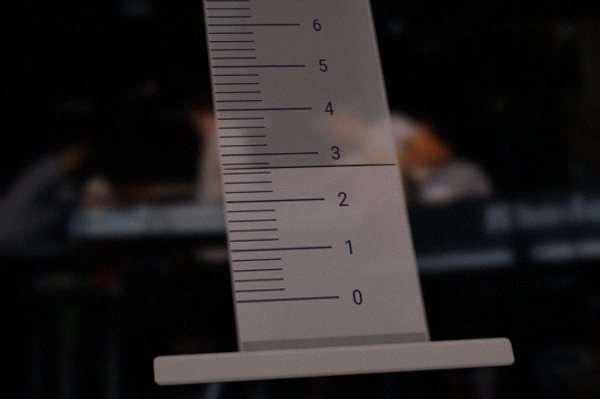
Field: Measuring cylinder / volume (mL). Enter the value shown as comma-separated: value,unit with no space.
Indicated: 2.7,mL
